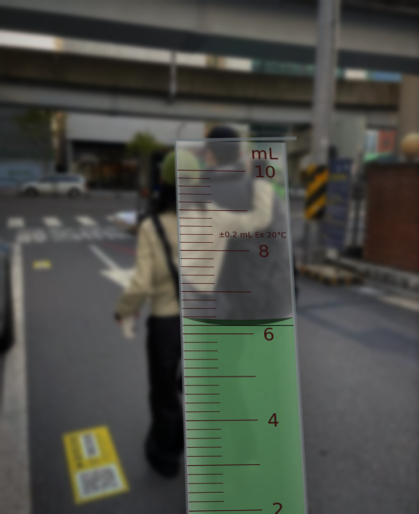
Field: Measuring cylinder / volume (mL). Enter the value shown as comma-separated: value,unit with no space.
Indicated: 6.2,mL
